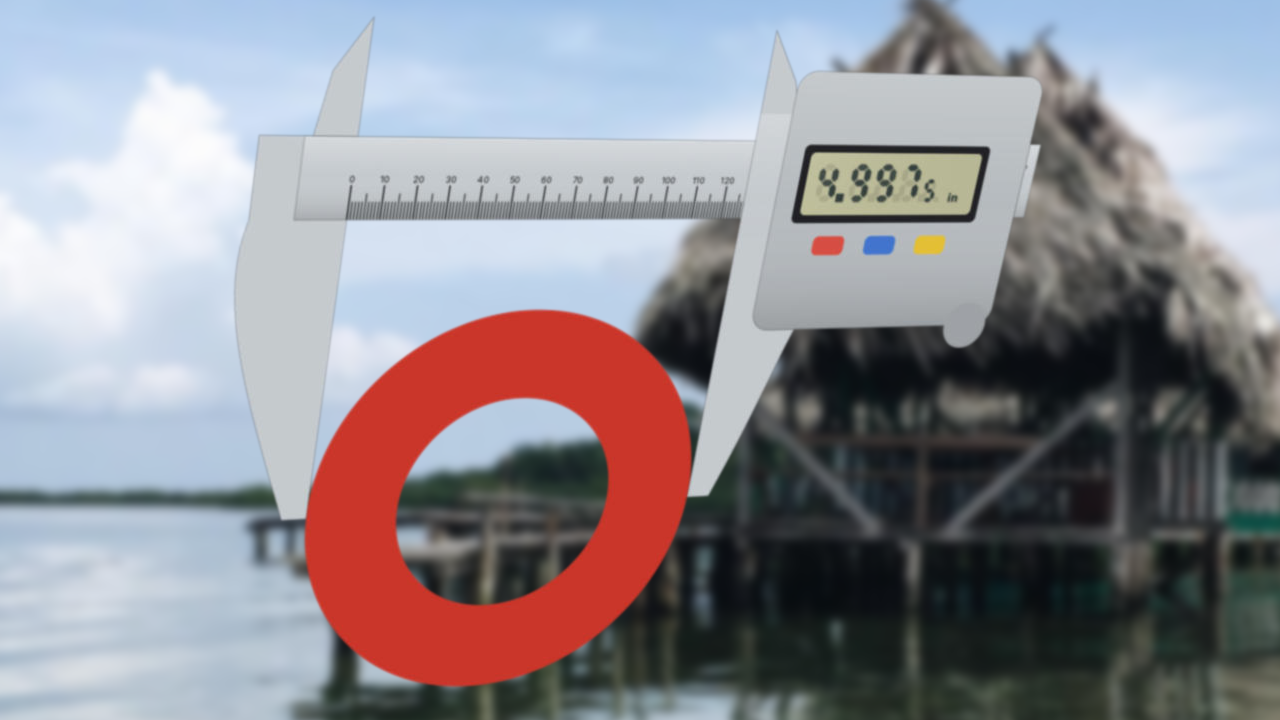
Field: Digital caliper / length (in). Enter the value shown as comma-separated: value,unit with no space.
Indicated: 4.9975,in
